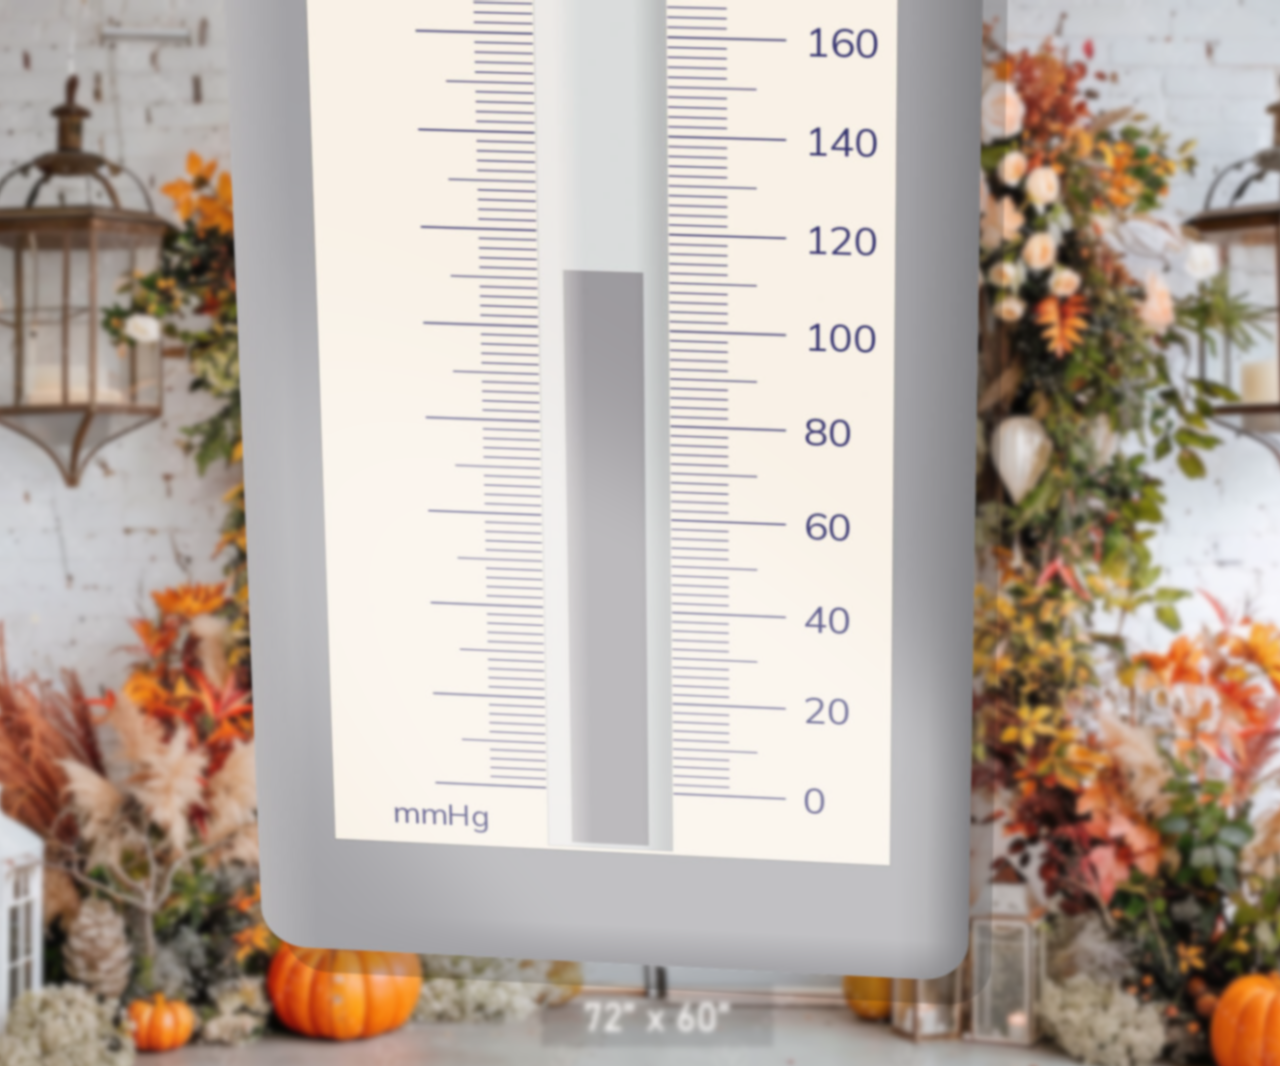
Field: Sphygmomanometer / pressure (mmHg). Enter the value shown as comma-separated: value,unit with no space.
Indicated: 112,mmHg
